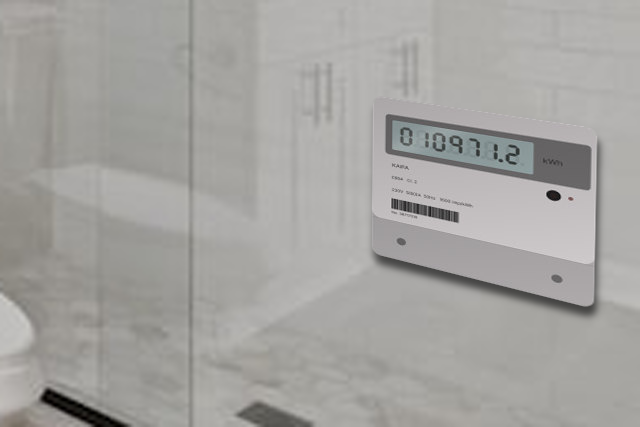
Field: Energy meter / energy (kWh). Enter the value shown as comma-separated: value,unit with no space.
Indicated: 10971.2,kWh
